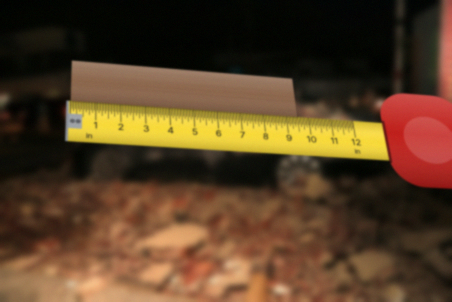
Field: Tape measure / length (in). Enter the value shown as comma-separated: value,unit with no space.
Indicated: 9.5,in
